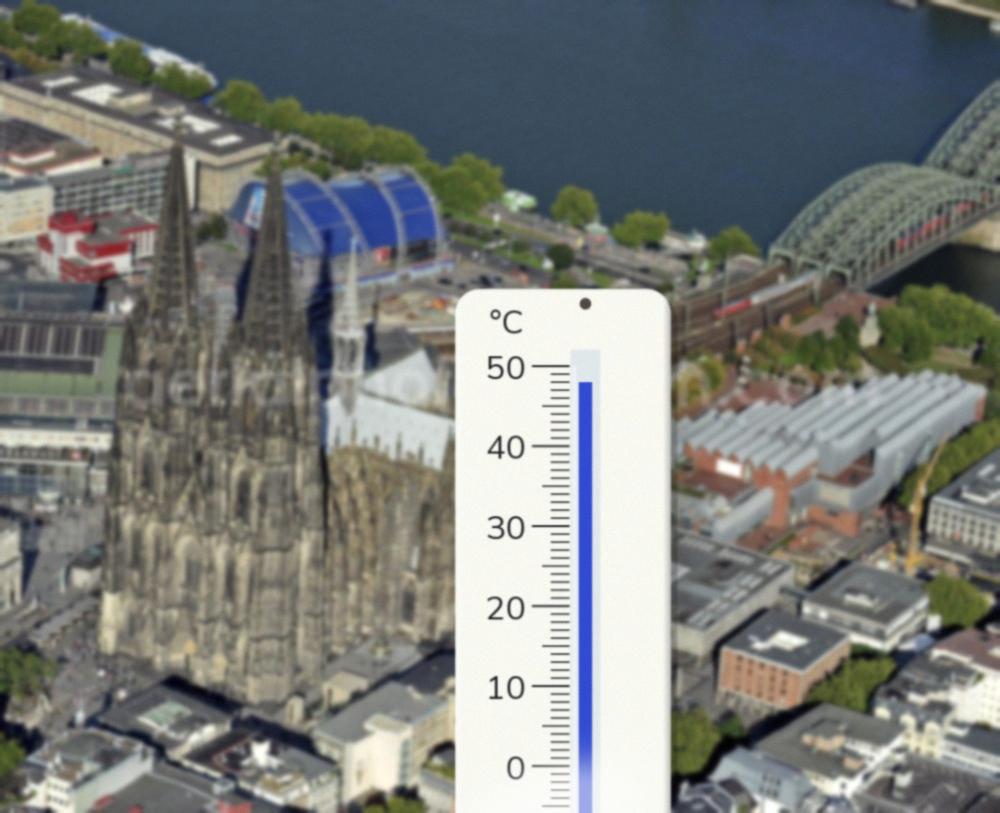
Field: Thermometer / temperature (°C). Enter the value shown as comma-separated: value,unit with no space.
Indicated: 48,°C
